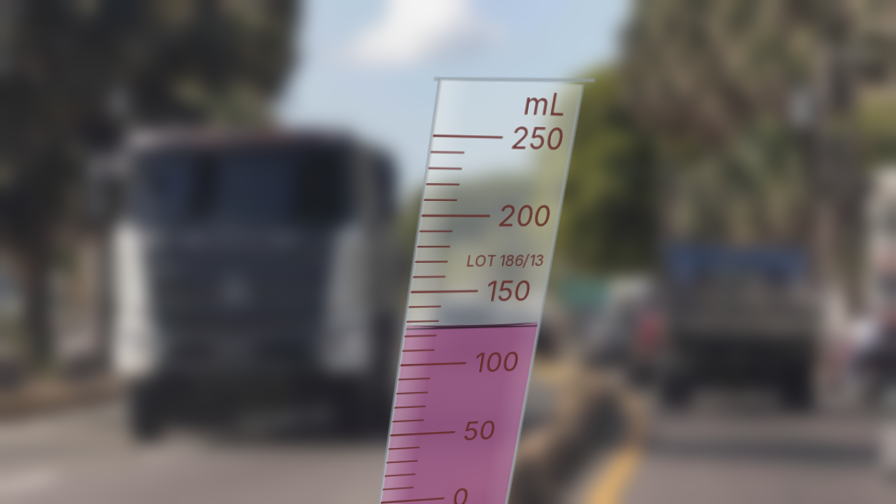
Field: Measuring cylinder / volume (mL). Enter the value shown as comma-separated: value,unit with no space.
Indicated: 125,mL
